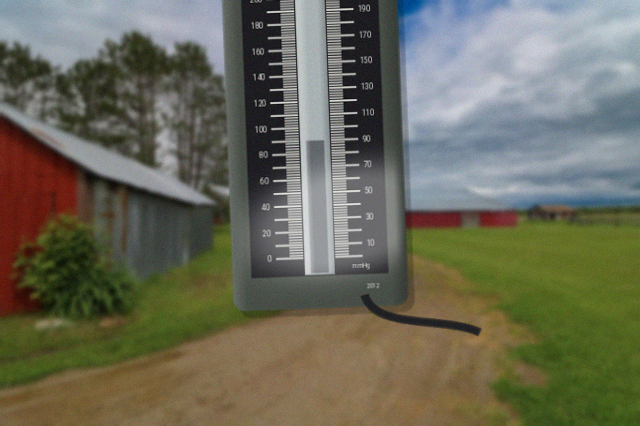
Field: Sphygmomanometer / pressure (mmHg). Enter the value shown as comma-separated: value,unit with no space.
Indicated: 90,mmHg
